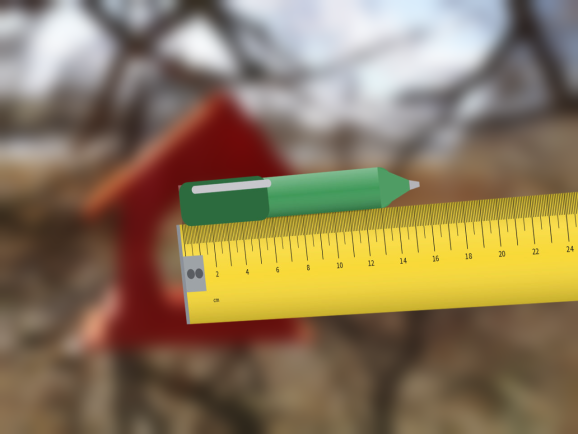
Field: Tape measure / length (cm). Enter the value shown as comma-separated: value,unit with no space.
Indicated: 15.5,cm
